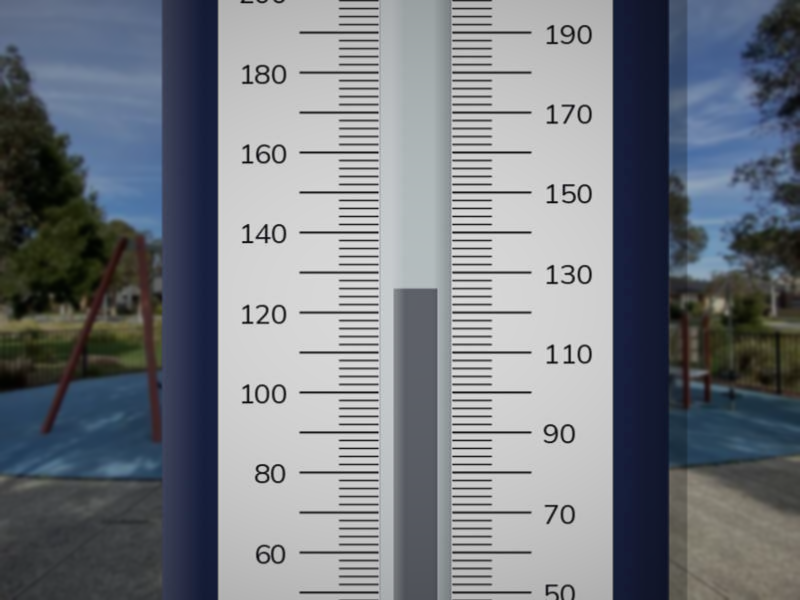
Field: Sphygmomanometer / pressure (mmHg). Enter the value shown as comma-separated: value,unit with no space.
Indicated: 126,mmHg
